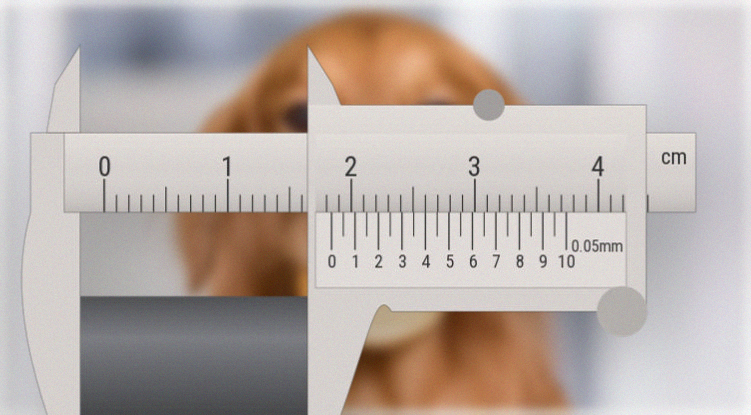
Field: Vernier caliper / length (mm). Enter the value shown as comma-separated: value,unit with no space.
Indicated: 18.4,mm
